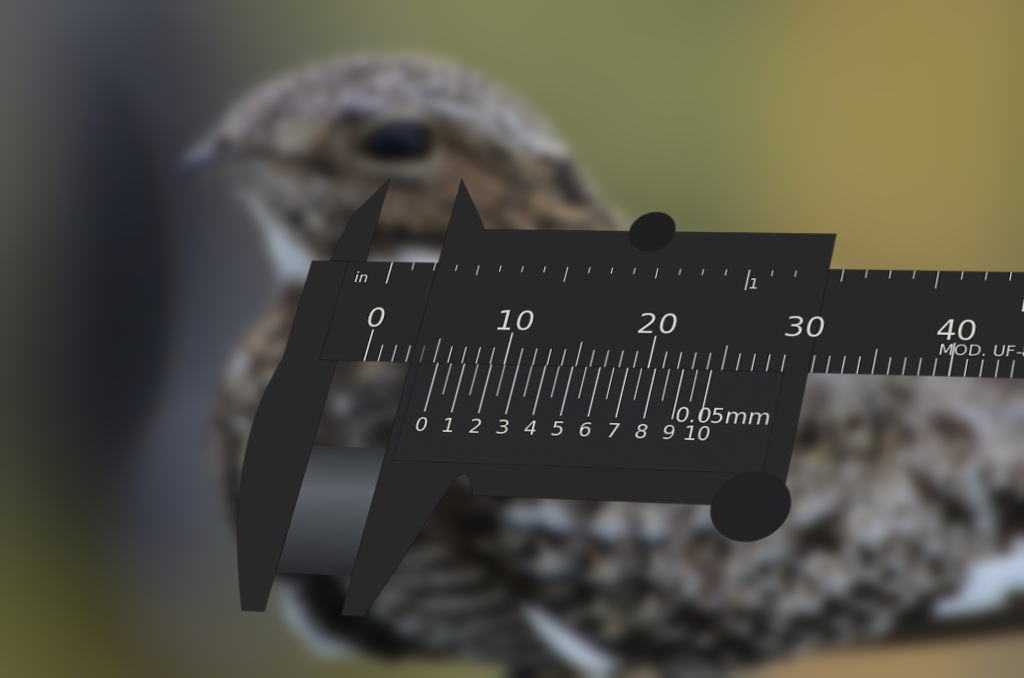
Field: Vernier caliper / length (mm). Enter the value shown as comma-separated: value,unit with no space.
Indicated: 5.3,mm
